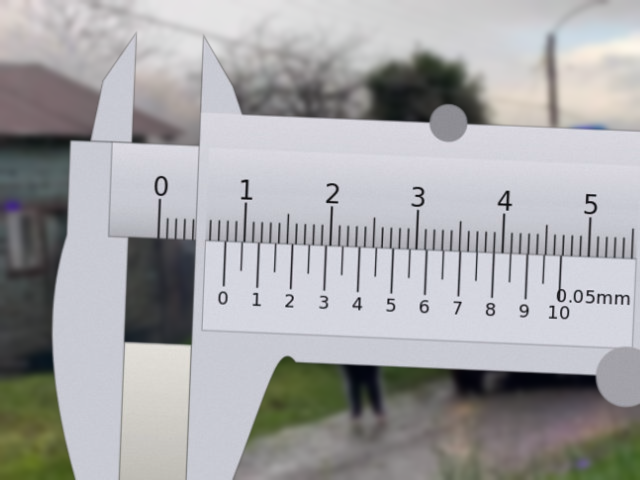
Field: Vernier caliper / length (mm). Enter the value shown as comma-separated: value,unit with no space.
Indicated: 7.8,mm
